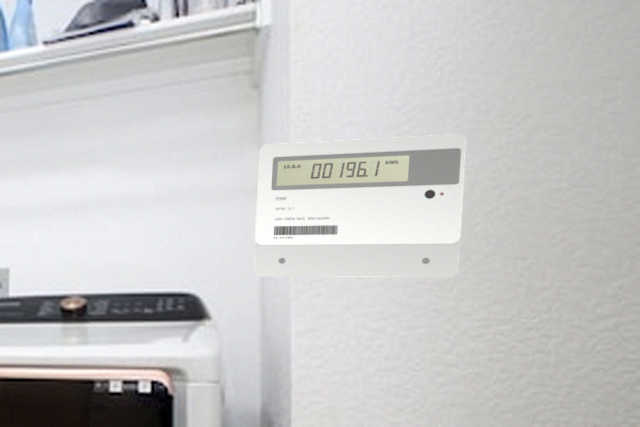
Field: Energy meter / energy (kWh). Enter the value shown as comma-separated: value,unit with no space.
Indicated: 196.1,kWh
